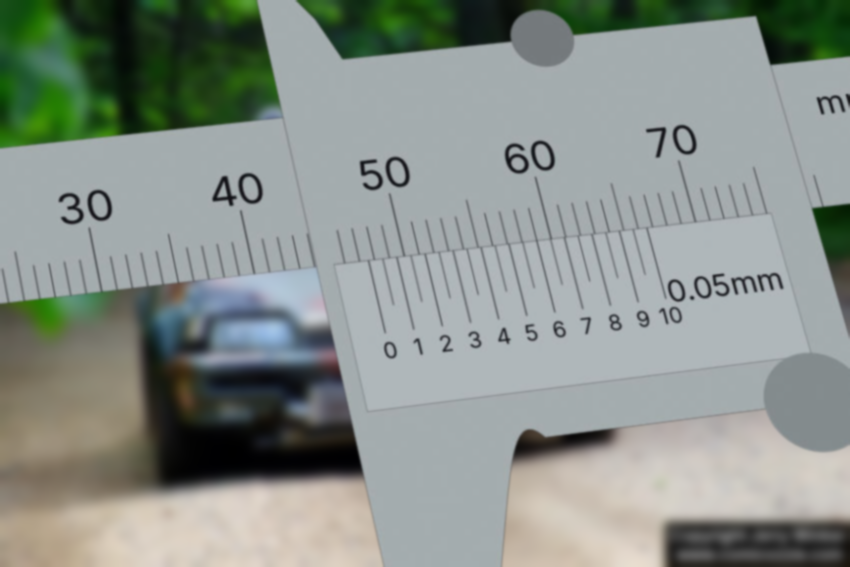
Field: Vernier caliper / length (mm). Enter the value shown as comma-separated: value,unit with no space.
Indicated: 47.6,mm
